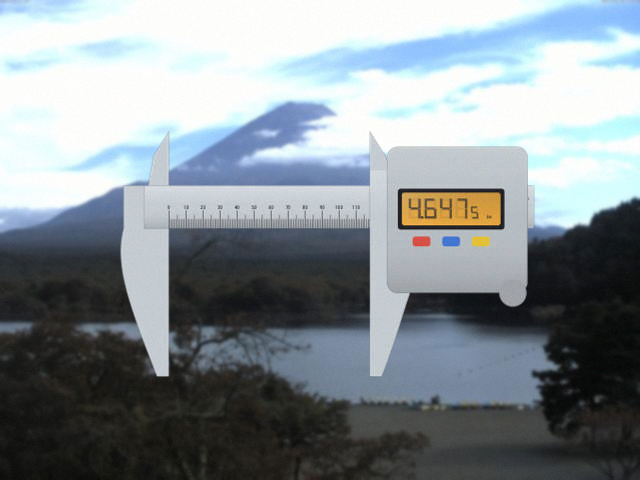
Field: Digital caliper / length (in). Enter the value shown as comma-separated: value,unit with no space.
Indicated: 4.6475,in
